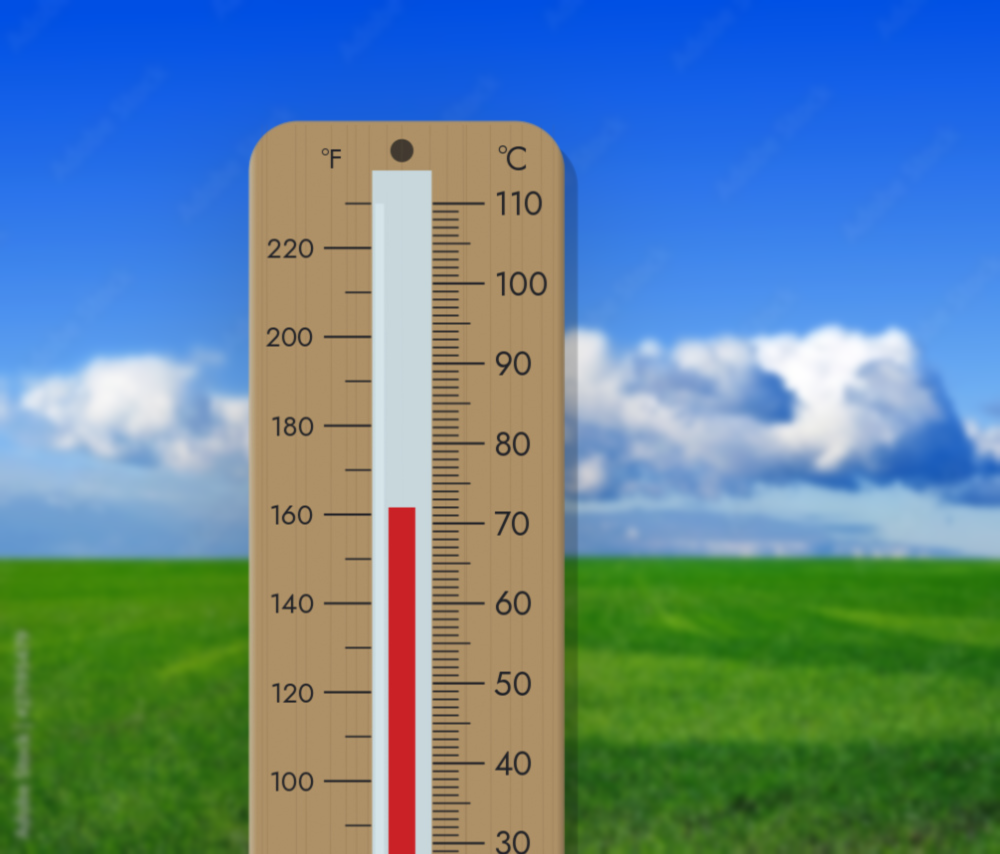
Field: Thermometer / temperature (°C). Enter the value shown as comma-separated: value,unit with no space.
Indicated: 72,°C
